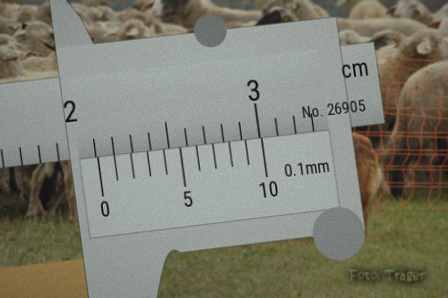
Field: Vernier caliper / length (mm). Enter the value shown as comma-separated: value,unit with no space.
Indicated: 21.1,mm
